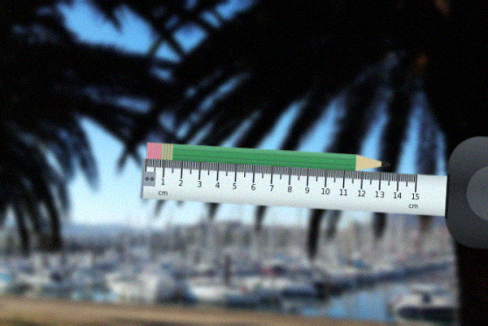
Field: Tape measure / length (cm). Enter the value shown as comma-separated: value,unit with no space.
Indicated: 13.5,cm
